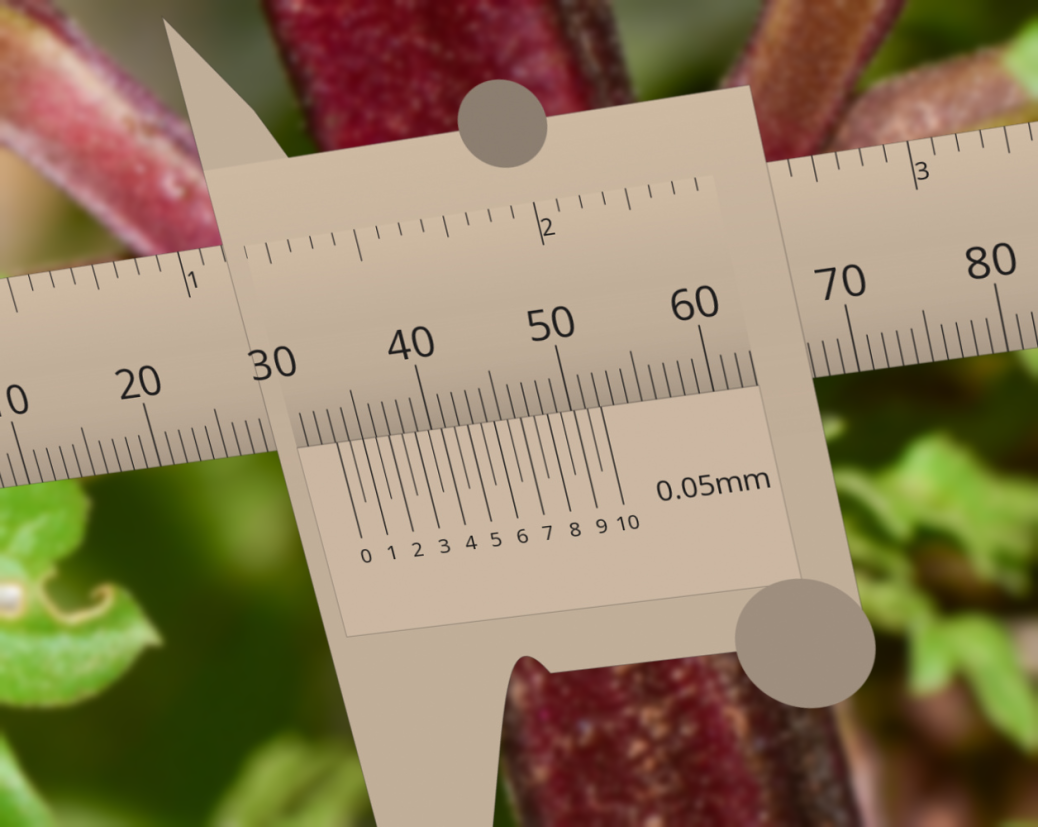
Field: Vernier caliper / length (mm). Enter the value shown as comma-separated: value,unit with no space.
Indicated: 33.1,mm
